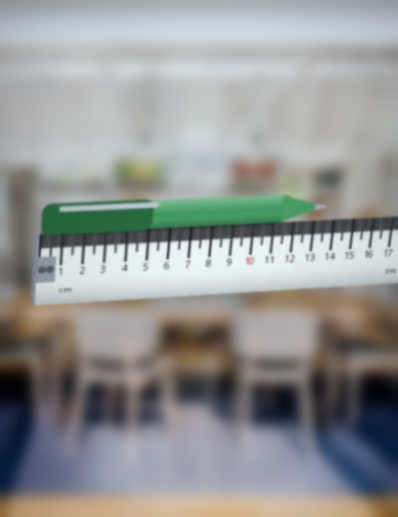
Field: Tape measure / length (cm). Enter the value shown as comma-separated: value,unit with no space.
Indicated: 13.5,cm
